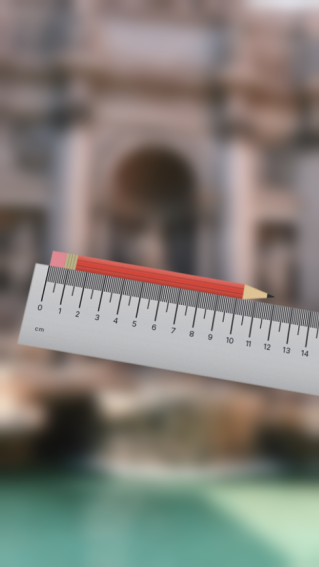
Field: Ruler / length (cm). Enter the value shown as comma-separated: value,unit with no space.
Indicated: 12,cm
